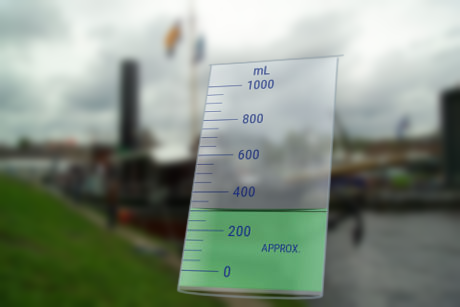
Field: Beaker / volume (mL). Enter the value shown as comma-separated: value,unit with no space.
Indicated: 300,mL
